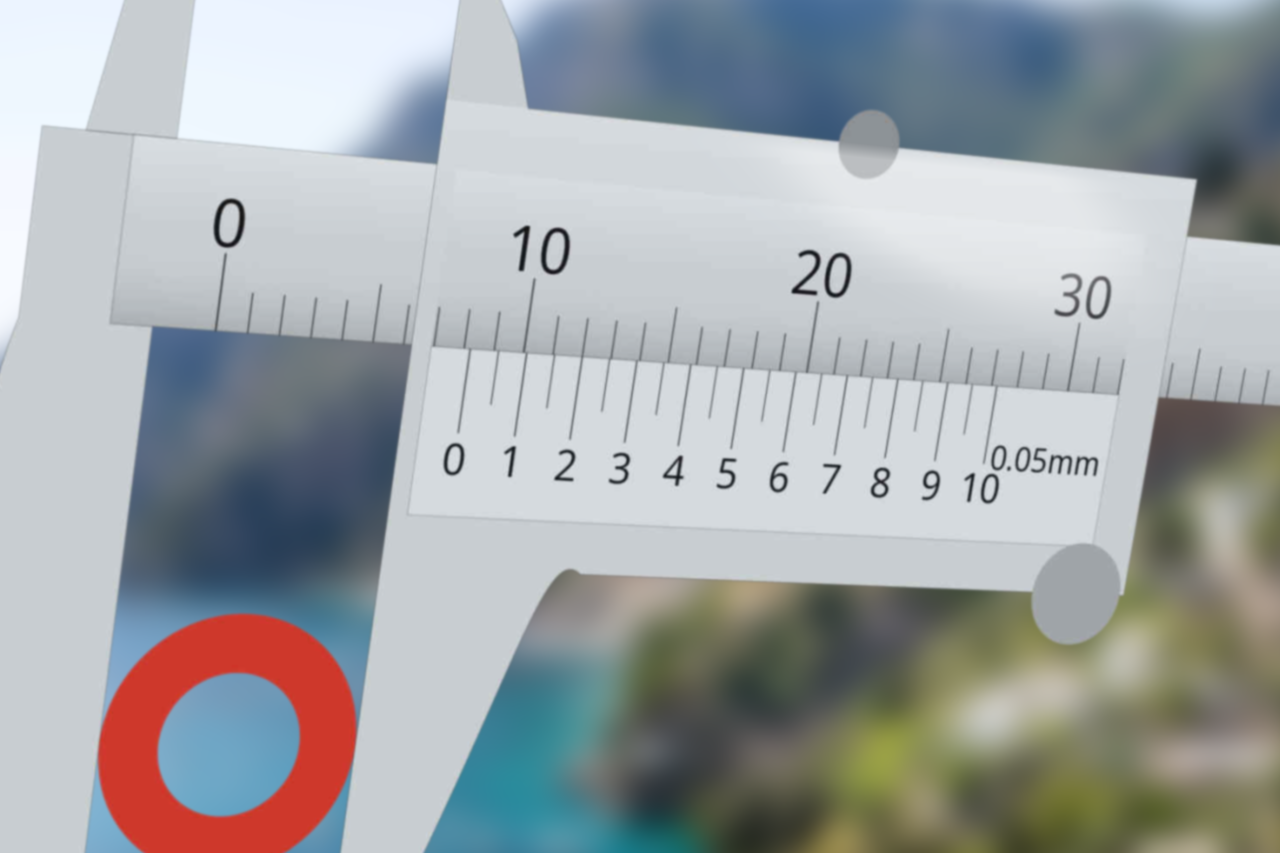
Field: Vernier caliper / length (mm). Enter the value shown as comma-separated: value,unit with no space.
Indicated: 8.2,mm
